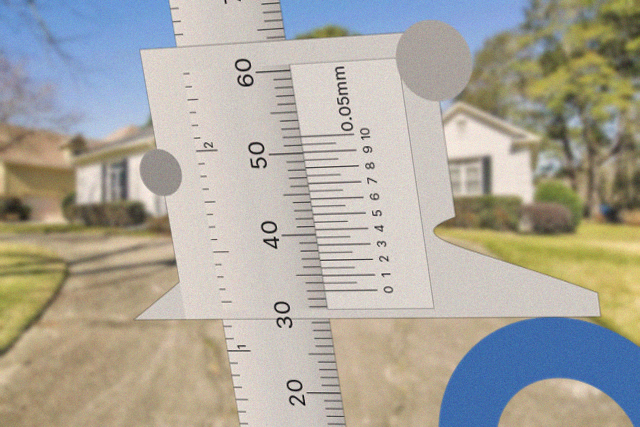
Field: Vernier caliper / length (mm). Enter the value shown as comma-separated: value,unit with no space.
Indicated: 33.0,mm
